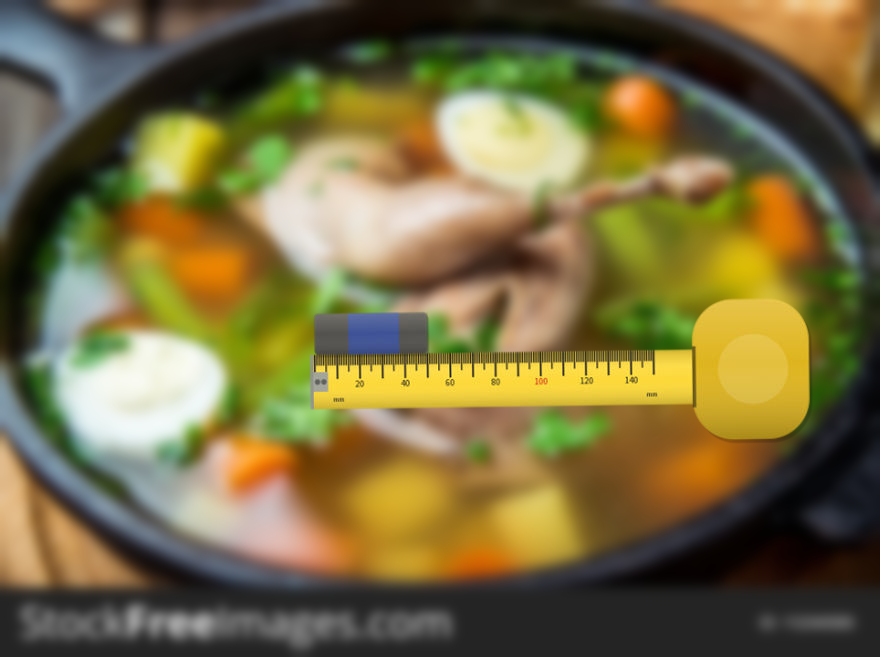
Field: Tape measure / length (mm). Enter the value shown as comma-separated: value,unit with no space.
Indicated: 50,mm
